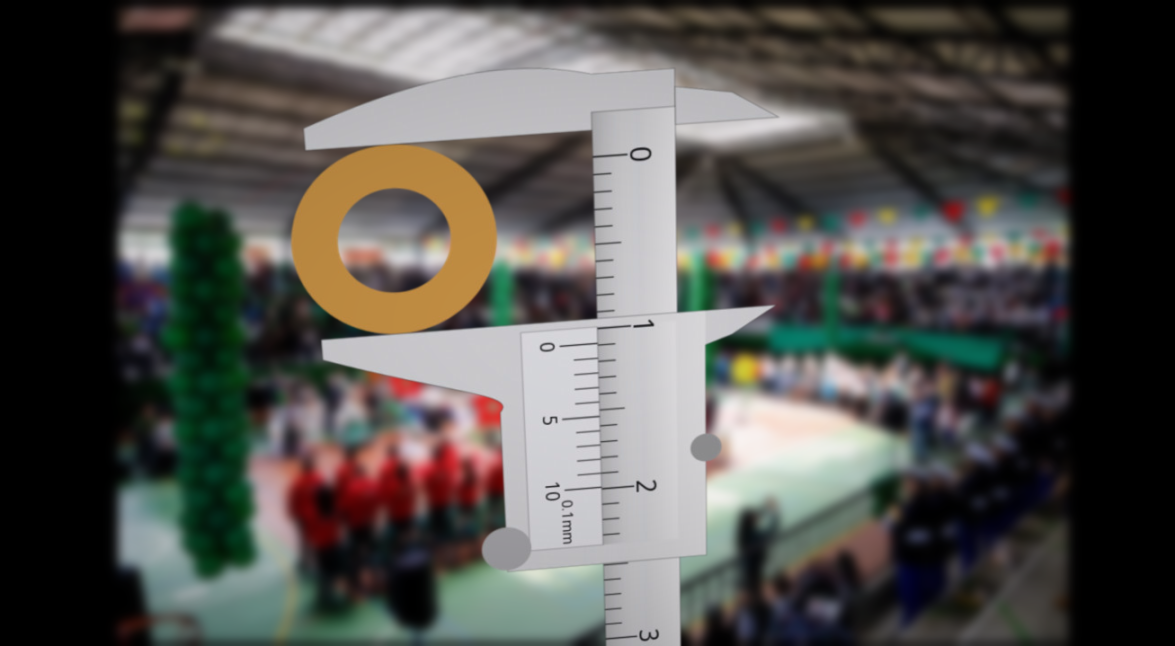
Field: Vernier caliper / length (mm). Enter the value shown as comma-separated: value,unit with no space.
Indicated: 10.9,mm
